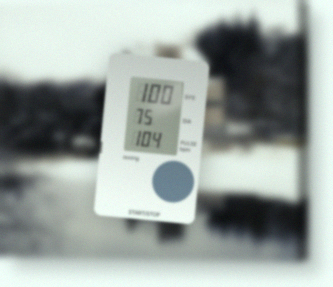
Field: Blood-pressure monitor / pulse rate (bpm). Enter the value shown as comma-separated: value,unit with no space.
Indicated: 104,bpm
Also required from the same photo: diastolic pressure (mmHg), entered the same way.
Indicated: 75,mmHg
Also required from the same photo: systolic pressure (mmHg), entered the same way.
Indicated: 100,mmHg
